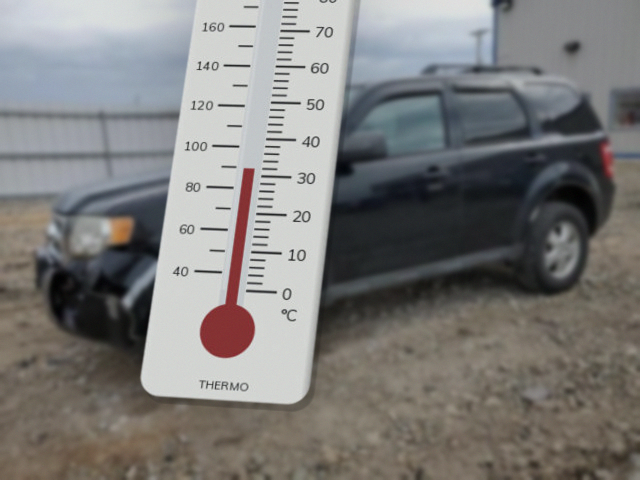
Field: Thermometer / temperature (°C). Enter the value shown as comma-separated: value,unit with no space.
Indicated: 32,°C
